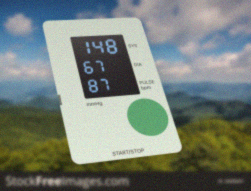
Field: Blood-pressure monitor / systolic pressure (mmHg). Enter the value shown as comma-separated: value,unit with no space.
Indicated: 148,mmHg
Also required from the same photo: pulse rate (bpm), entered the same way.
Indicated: 87,bpm
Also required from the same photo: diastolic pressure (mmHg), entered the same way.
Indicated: 67,mmHg
